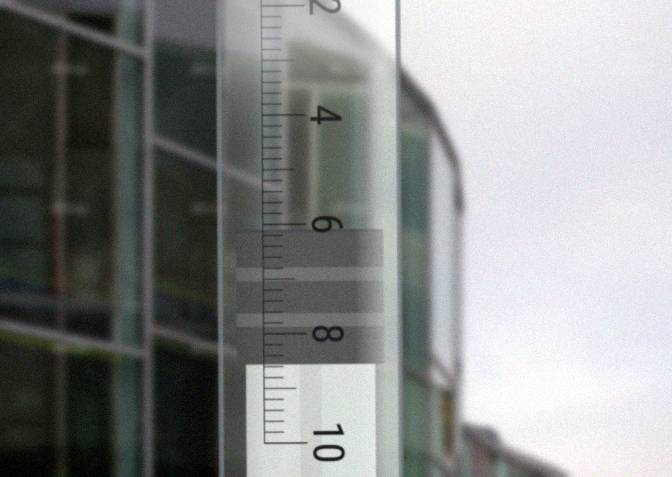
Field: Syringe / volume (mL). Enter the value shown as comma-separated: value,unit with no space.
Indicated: 6.1,mL
